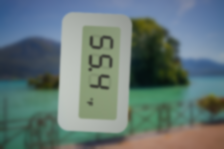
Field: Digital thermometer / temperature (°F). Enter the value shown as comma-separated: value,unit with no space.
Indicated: 55.4,°F
